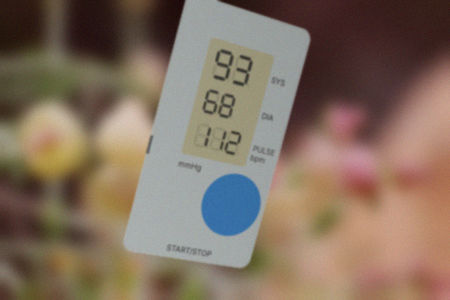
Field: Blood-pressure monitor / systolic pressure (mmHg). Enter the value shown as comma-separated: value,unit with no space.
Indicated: 93,mmHg
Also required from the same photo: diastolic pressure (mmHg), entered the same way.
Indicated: 68,mmHg
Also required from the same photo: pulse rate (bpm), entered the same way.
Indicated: 112,bpm
